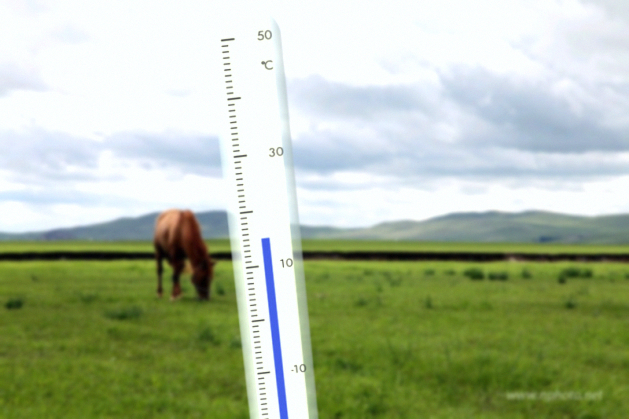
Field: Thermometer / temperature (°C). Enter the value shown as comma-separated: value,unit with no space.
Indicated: 15,°C
